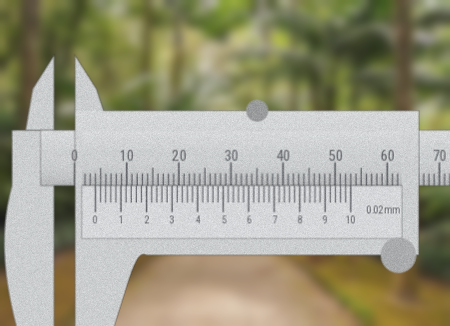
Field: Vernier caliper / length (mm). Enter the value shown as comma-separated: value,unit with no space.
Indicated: 4.0,mm
